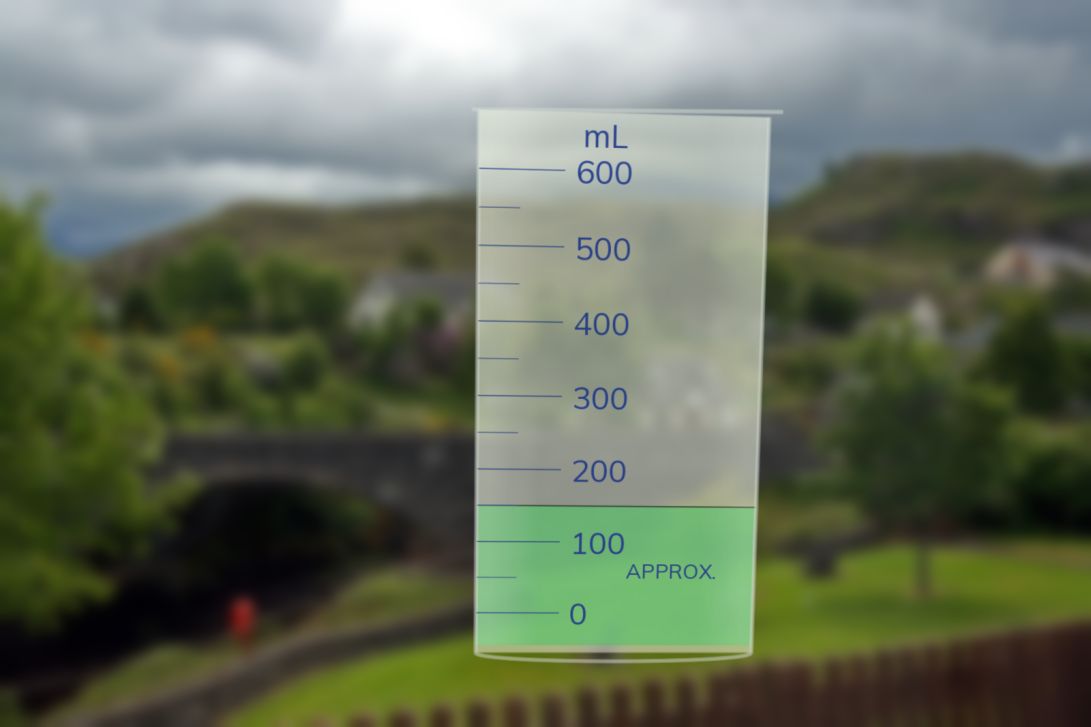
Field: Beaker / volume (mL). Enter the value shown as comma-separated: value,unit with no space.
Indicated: 150,mL
